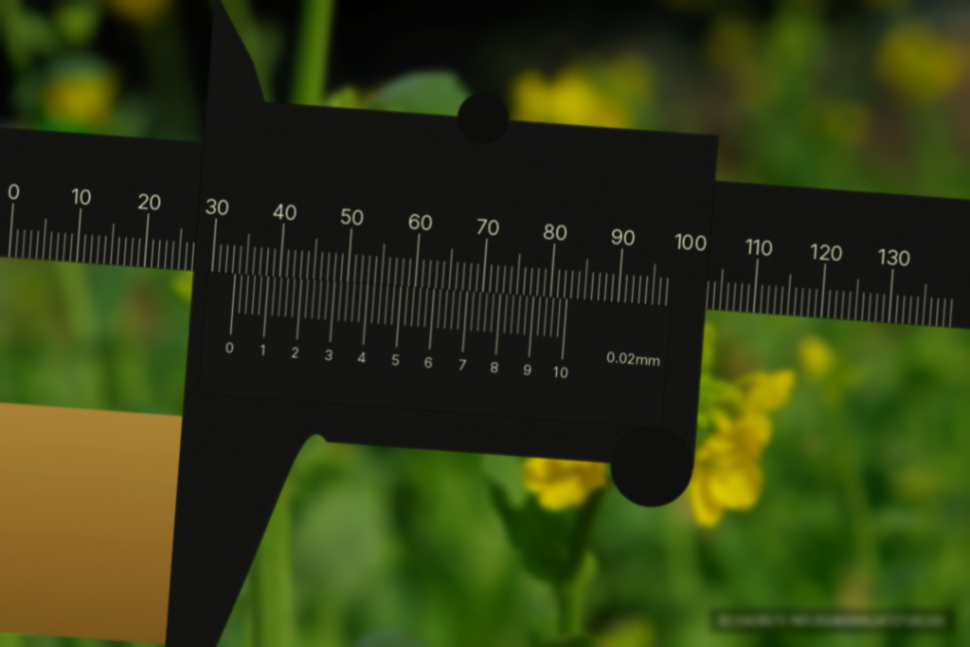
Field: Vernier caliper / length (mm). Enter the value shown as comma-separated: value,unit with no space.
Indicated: 33.4,mm
